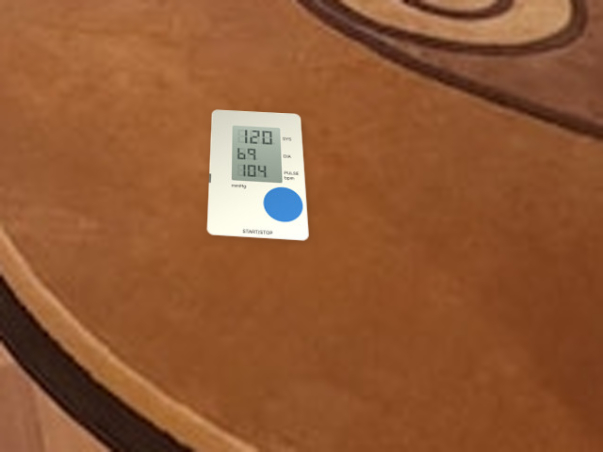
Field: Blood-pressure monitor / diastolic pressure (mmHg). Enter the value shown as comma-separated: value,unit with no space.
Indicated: 69,mmHg
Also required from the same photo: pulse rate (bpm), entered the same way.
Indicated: 104,bpm
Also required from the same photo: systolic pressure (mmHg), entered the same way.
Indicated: 120,mmHg
